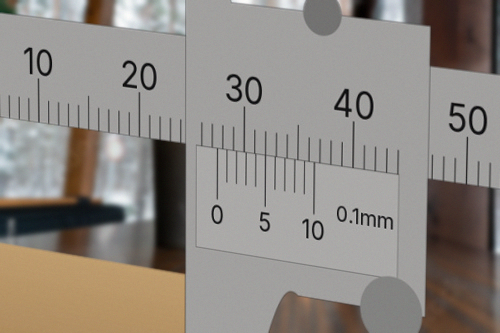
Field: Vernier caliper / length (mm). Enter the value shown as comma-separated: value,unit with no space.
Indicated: 27.5,mm
